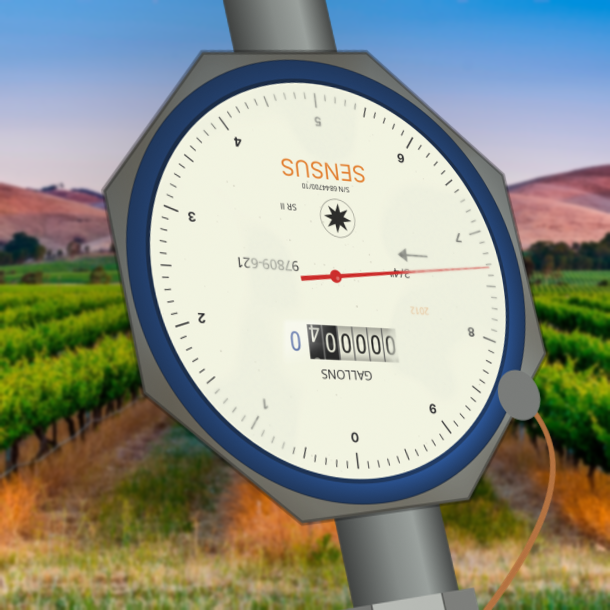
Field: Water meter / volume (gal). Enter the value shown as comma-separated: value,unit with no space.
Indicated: 37.3,gal
